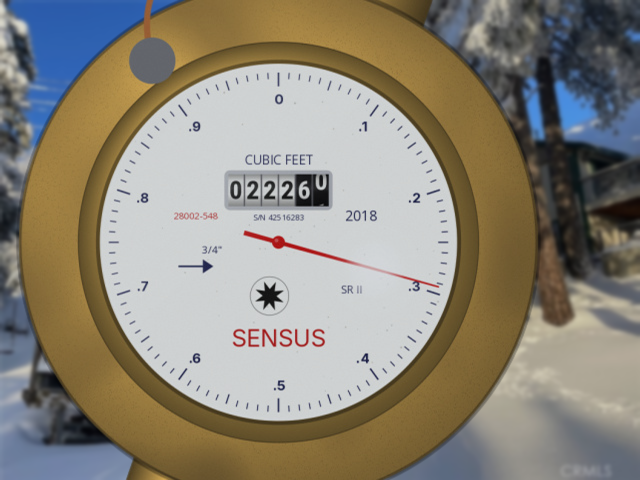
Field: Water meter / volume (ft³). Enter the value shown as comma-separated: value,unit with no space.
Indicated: 22260.29,ft³
